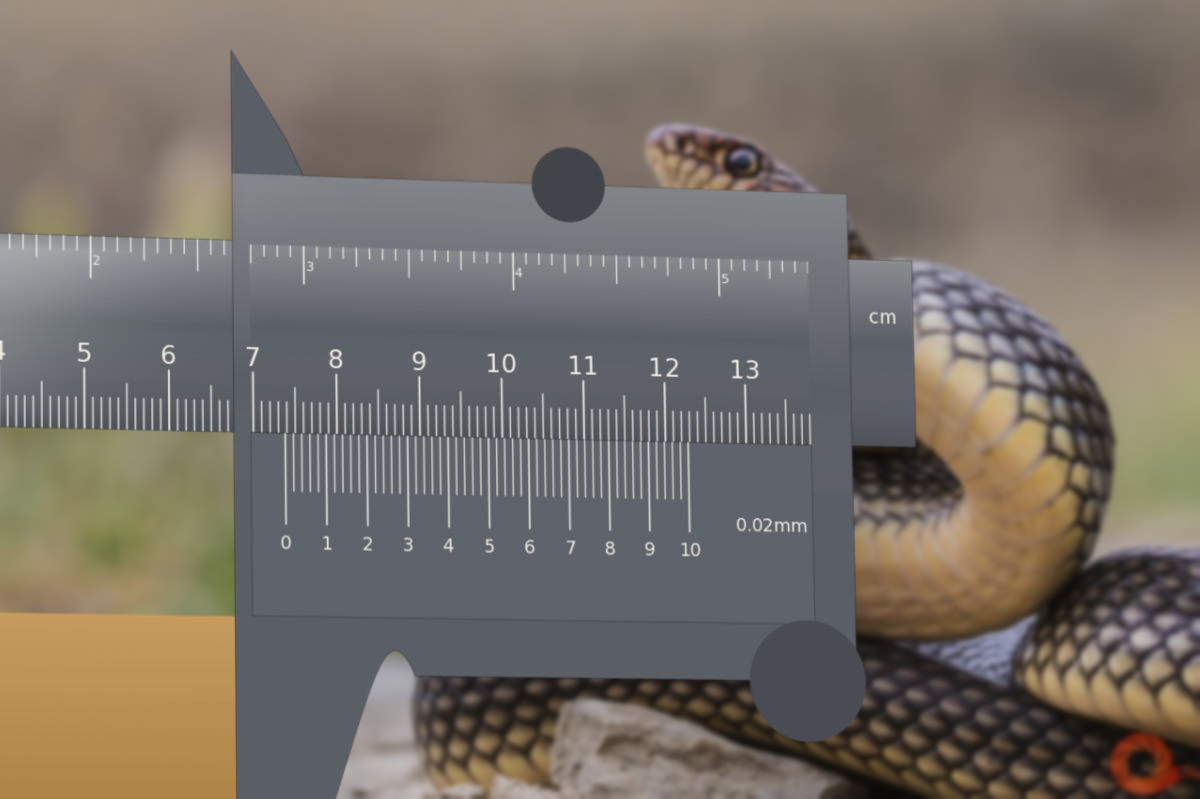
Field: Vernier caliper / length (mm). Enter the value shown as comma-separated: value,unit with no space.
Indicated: 73.8,mm
